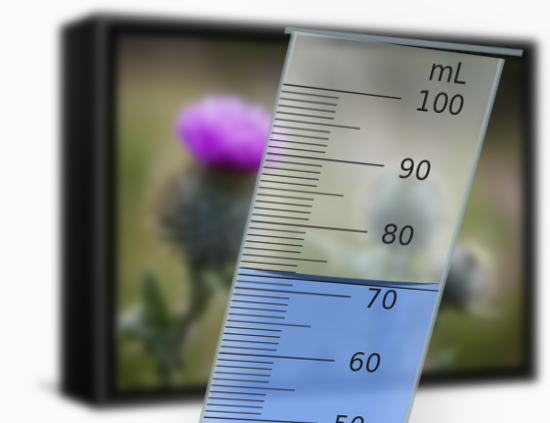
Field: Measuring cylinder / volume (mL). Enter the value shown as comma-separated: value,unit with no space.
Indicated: 72,mL
